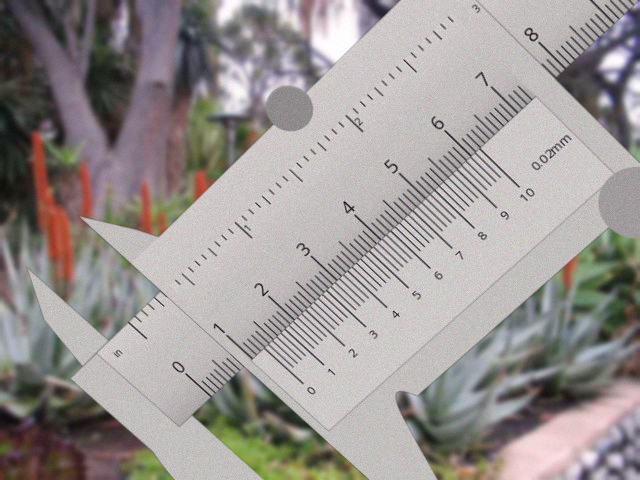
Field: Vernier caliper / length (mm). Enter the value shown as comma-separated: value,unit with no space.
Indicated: 12.8,mm
